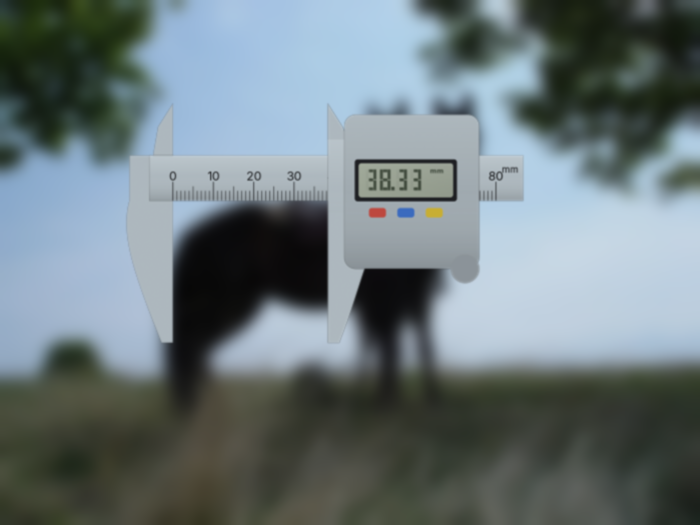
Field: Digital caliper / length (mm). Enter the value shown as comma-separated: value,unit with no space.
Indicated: 38.33,mm
